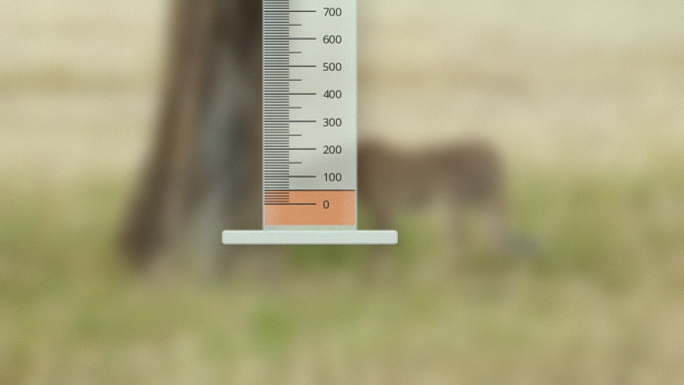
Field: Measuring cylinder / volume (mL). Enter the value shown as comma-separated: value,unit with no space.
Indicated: 50,mL
